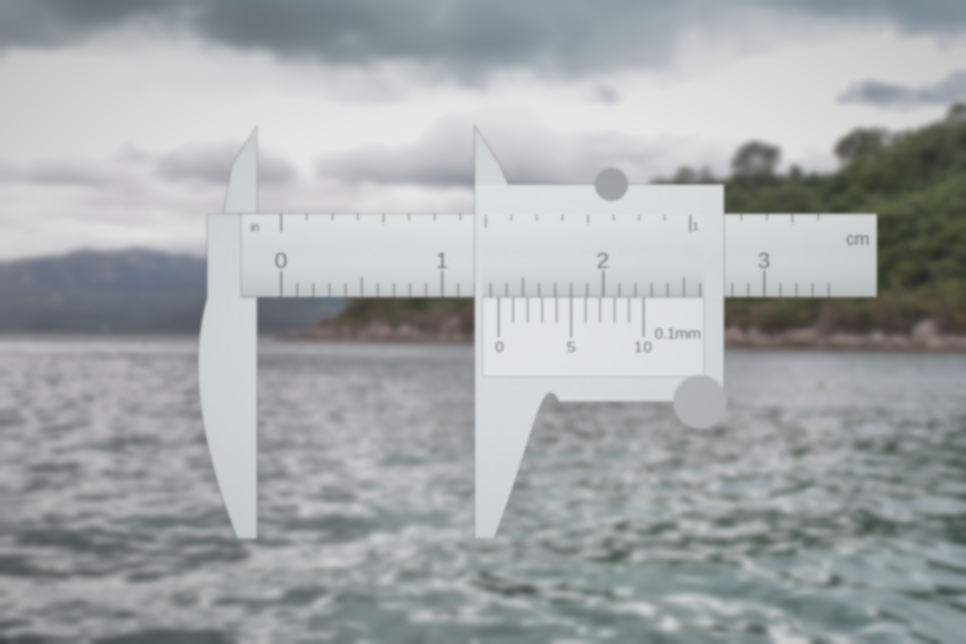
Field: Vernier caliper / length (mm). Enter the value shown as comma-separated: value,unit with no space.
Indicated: 13.5,mm
